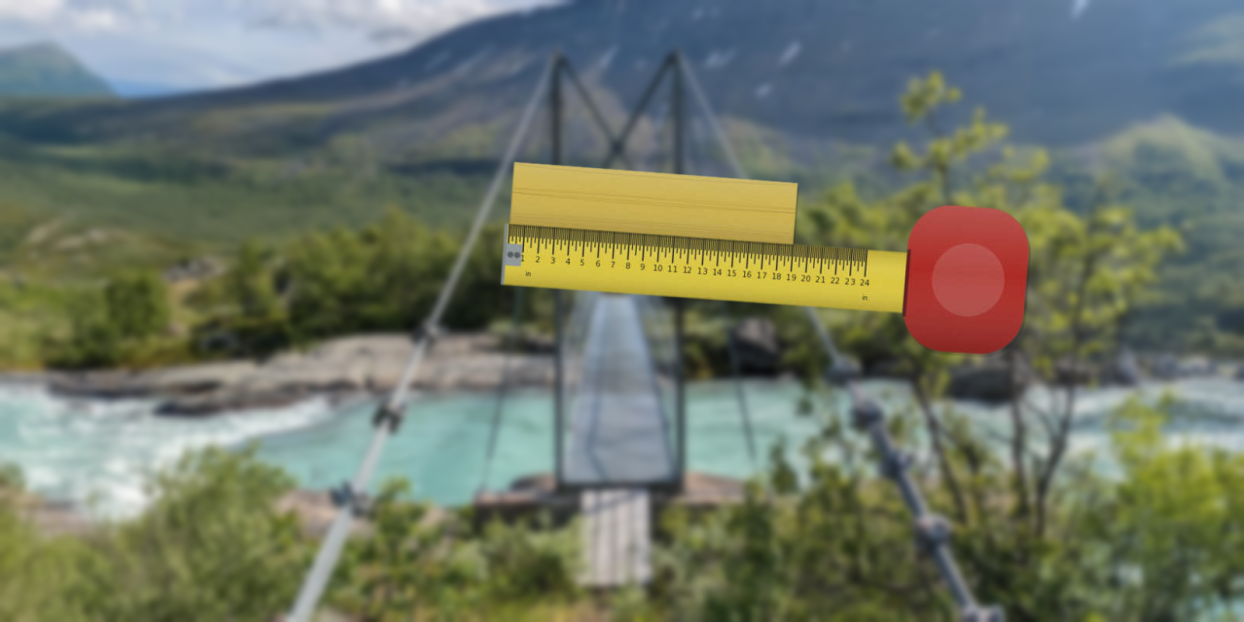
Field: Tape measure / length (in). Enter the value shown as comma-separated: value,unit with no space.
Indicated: 19,in
